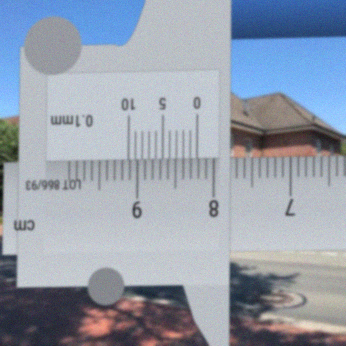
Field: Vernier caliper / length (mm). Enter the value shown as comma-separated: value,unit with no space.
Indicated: 82.2,mm
